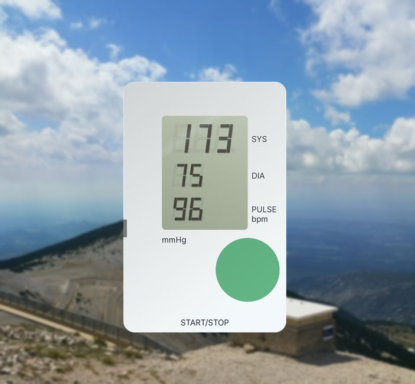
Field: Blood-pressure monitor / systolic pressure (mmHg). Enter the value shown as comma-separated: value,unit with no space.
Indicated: 173,mmHg
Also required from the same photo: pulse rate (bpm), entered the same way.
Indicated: 96,bpm
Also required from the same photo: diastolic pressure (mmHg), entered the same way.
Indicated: 75,mmHg
